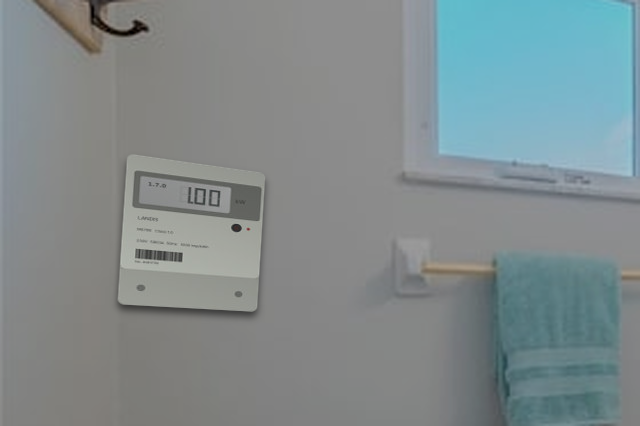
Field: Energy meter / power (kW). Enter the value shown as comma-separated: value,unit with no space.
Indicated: 1.00,kW
